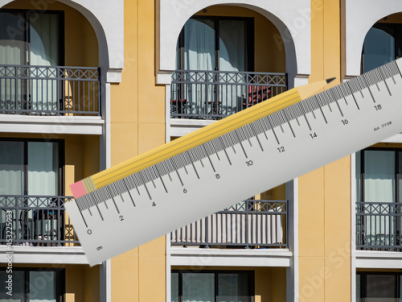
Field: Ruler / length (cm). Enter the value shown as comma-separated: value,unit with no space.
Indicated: 16.5,cm
